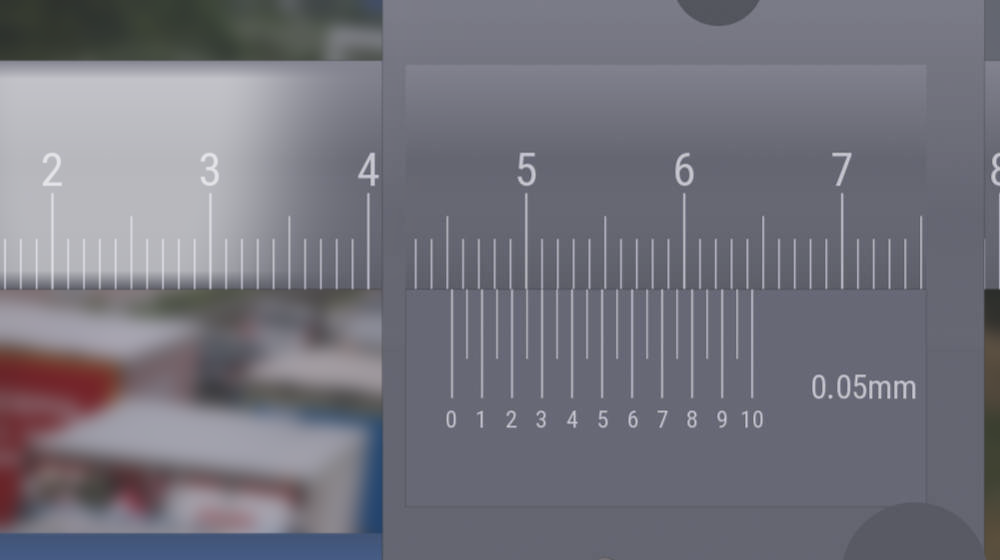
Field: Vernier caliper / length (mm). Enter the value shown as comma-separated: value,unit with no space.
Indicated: 45.3,mm
